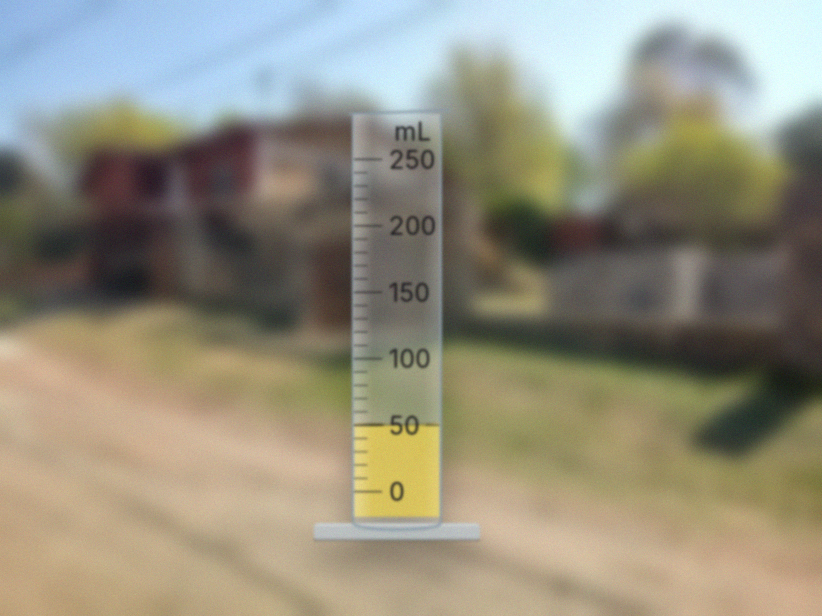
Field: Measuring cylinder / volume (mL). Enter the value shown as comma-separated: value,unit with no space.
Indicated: 50,mL
